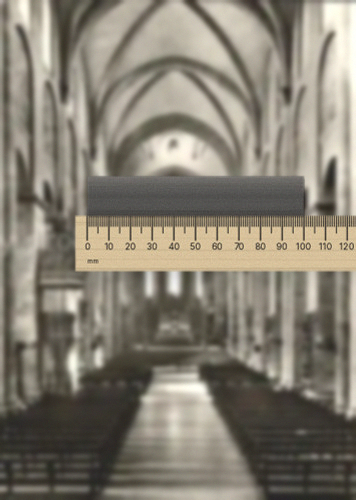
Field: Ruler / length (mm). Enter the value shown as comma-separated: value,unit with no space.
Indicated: 100,mm
